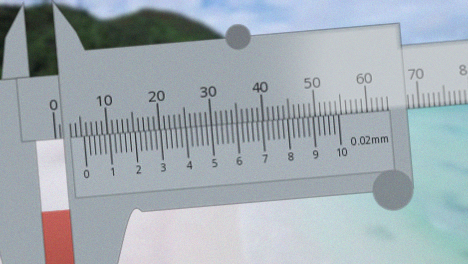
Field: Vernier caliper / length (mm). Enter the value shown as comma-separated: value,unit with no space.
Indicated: 5.5,mm
